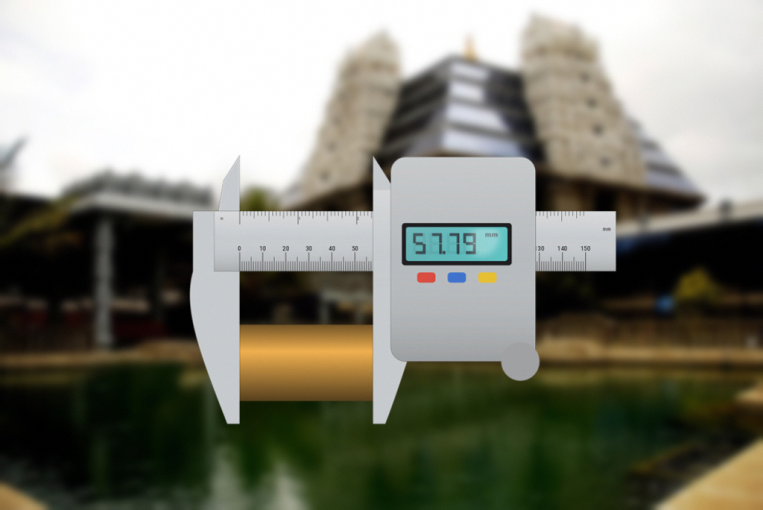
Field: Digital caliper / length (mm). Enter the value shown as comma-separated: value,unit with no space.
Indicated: 57.79,mm
